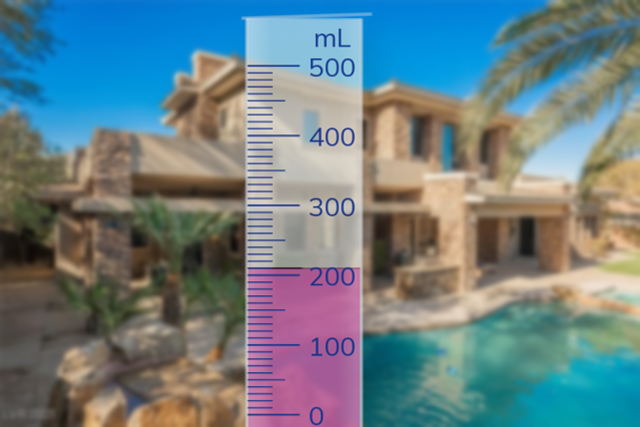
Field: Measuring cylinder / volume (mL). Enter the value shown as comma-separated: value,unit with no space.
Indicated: 210,mL
